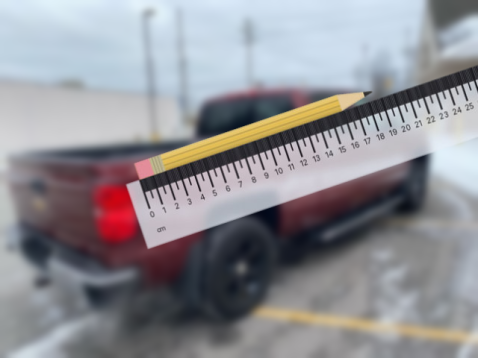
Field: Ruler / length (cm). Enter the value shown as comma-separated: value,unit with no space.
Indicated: 18.5,cm
